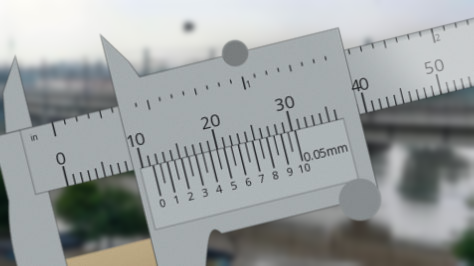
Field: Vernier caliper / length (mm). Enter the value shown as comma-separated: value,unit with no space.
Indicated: 11.4,mm
